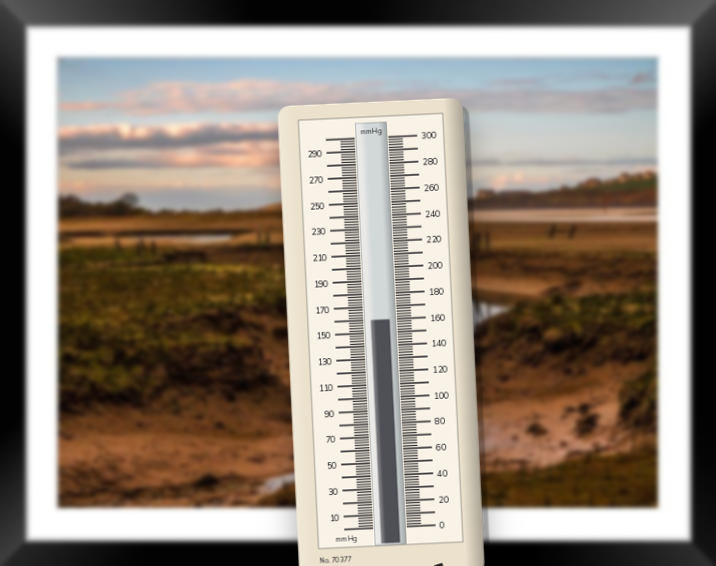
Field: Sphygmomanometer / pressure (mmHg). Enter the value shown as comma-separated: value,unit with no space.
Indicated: 160,mmHg
